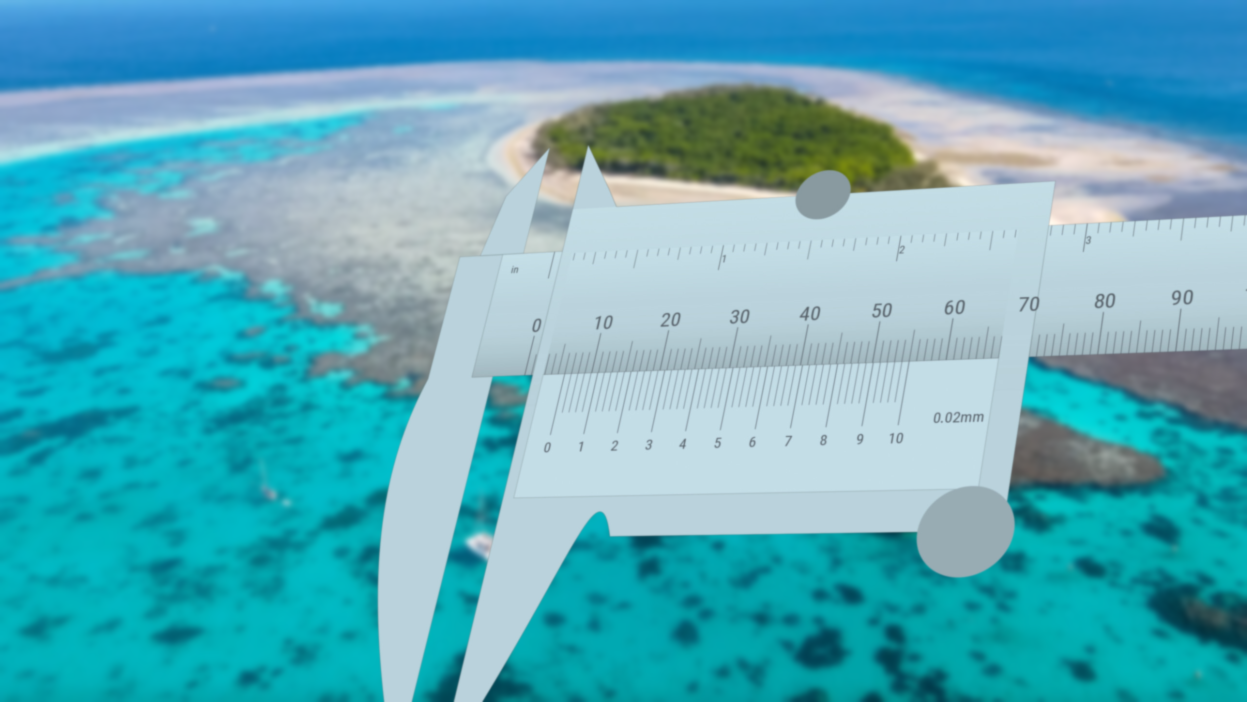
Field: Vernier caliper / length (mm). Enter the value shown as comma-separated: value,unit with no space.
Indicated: 6.0,mm
